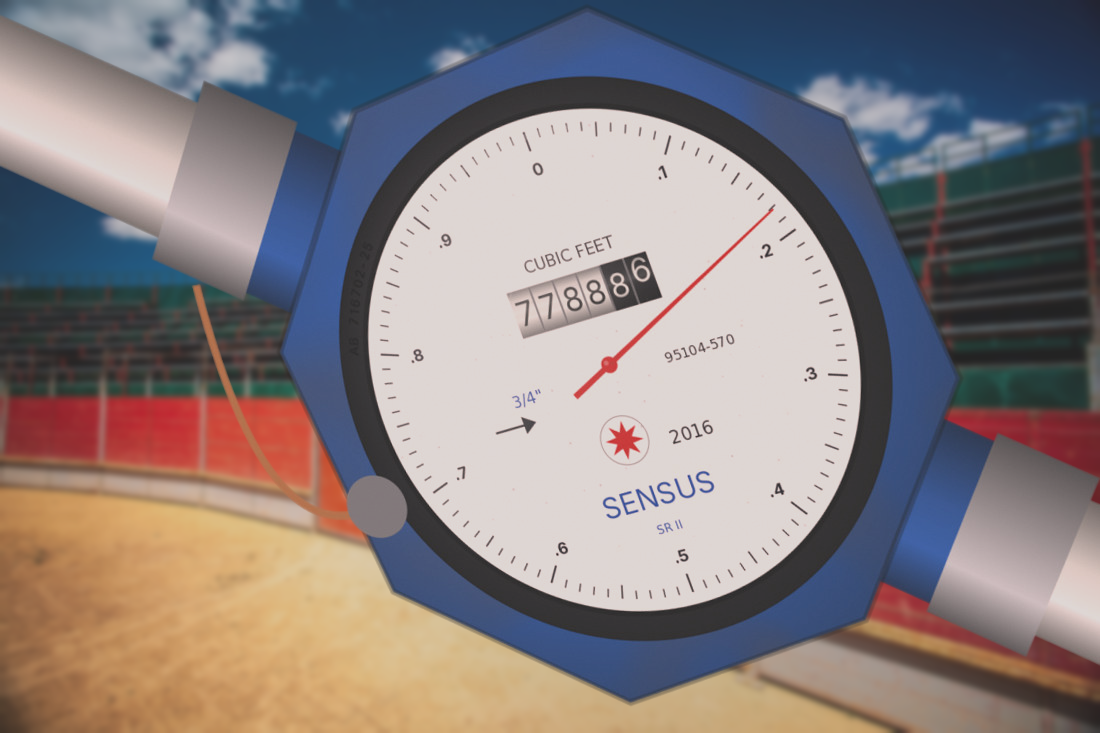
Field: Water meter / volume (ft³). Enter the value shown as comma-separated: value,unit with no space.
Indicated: 778886.18,ft³
